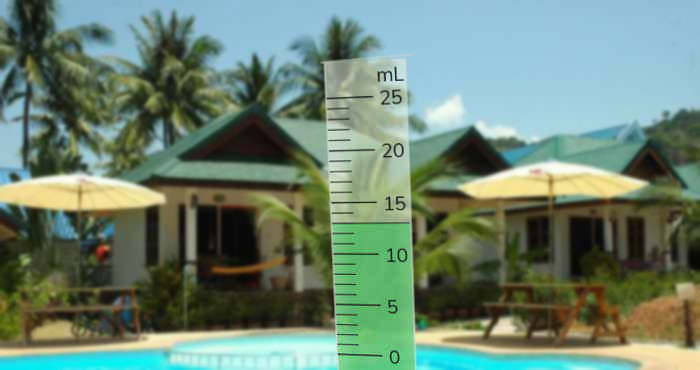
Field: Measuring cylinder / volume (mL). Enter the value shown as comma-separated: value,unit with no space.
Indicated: 13,mL
